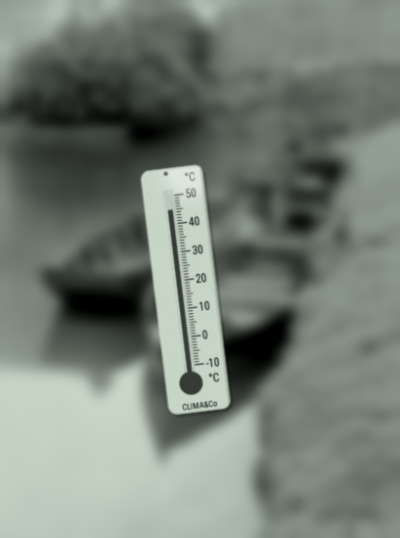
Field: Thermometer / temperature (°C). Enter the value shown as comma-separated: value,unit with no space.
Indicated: 45,°C
